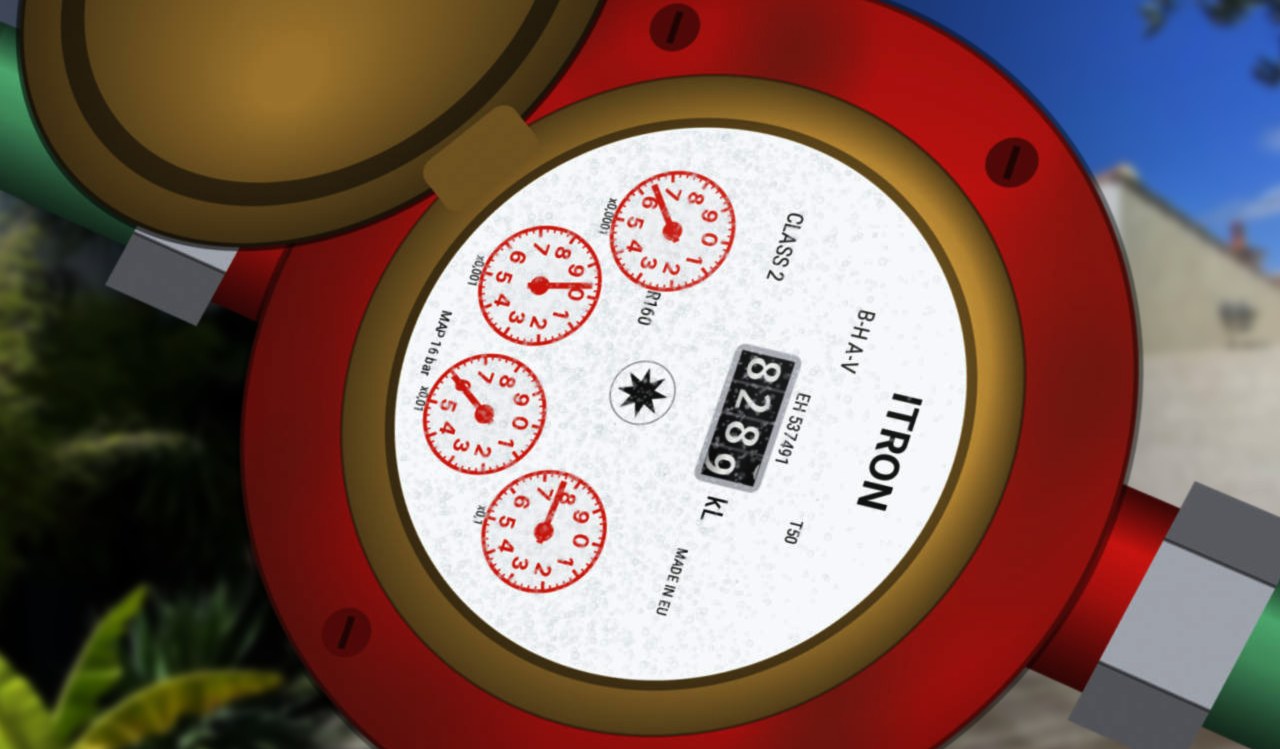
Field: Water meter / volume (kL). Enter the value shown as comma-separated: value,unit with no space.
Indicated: 8288.7596,kL
